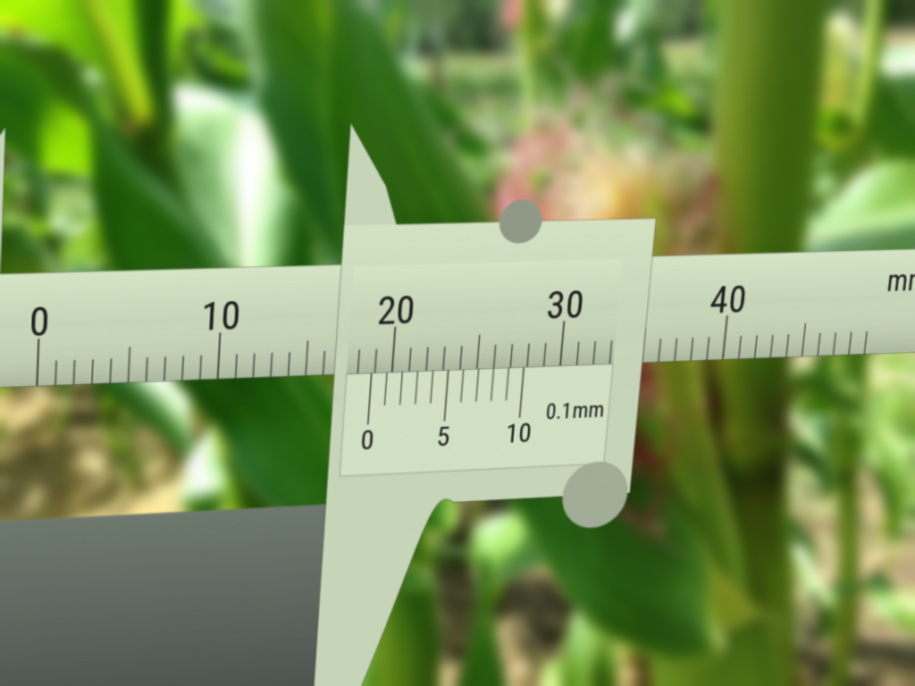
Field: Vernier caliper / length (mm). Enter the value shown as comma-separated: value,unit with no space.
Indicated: 18.8,mm
